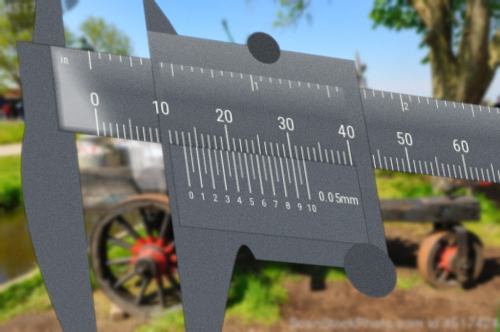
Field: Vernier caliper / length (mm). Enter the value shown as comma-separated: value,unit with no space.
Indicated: 13.0,mm
